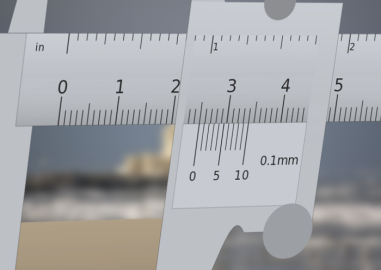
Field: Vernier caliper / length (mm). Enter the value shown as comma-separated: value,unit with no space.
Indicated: 25.0,mm
